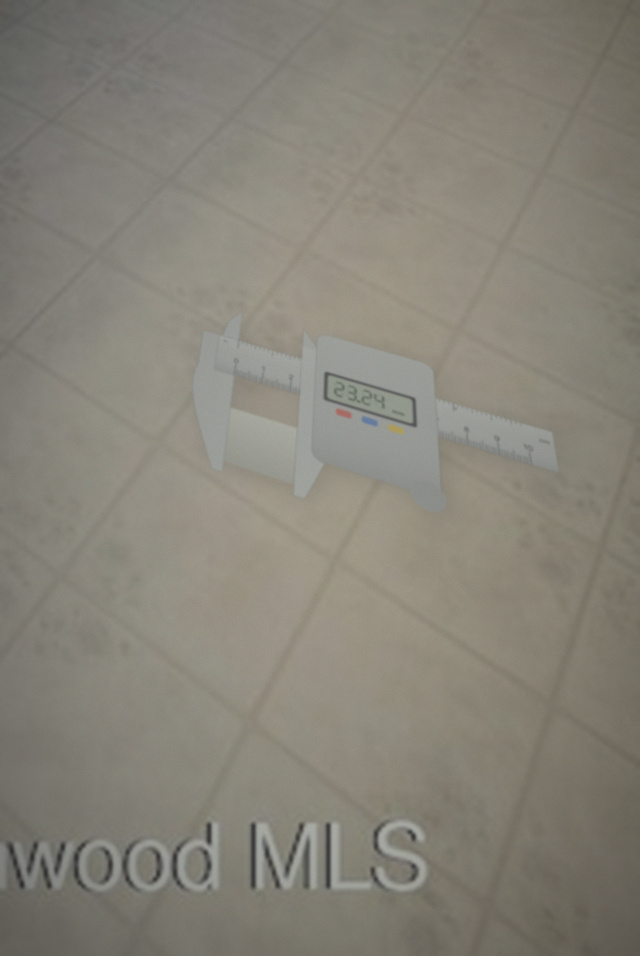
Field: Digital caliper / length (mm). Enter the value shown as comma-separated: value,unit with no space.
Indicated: 23.24,mm
